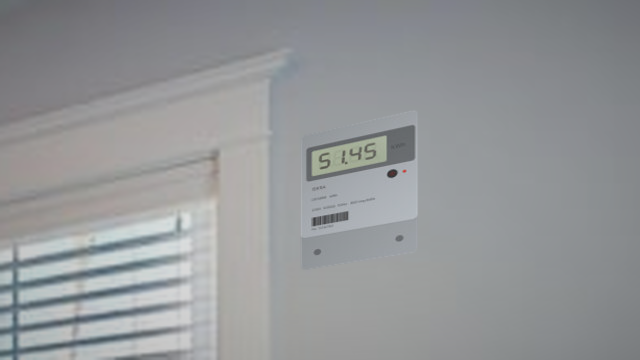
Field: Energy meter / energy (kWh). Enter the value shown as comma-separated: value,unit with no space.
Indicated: 51.45,kWh
